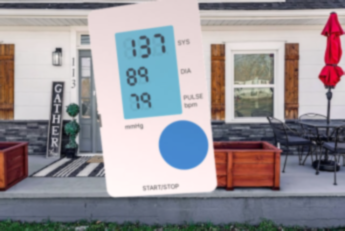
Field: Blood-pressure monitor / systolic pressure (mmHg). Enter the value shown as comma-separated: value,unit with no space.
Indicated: 137,mmHg
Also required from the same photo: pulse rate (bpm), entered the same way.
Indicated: 79,bpm
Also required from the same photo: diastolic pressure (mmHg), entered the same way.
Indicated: 89,mmHg
